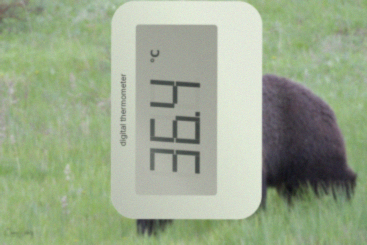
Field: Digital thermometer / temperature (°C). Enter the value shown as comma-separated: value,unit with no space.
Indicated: 36.4,°C
